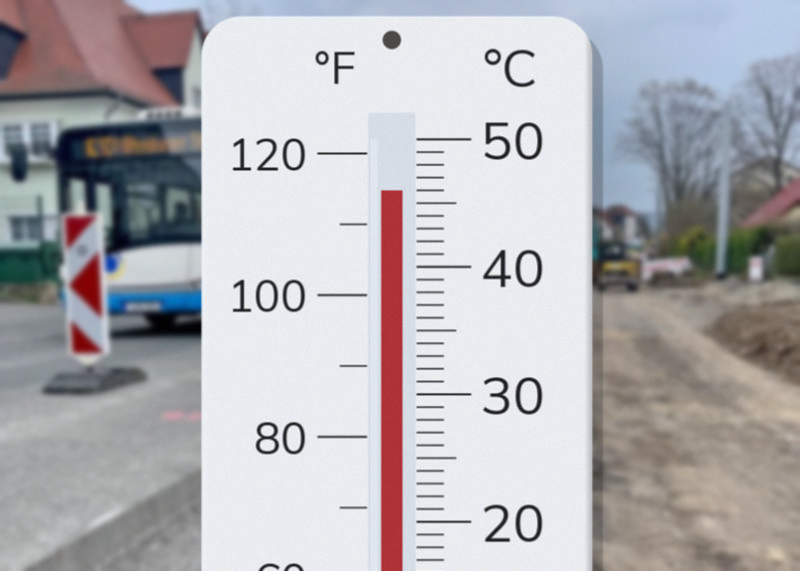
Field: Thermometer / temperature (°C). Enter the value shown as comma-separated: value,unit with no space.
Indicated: 46,°C
